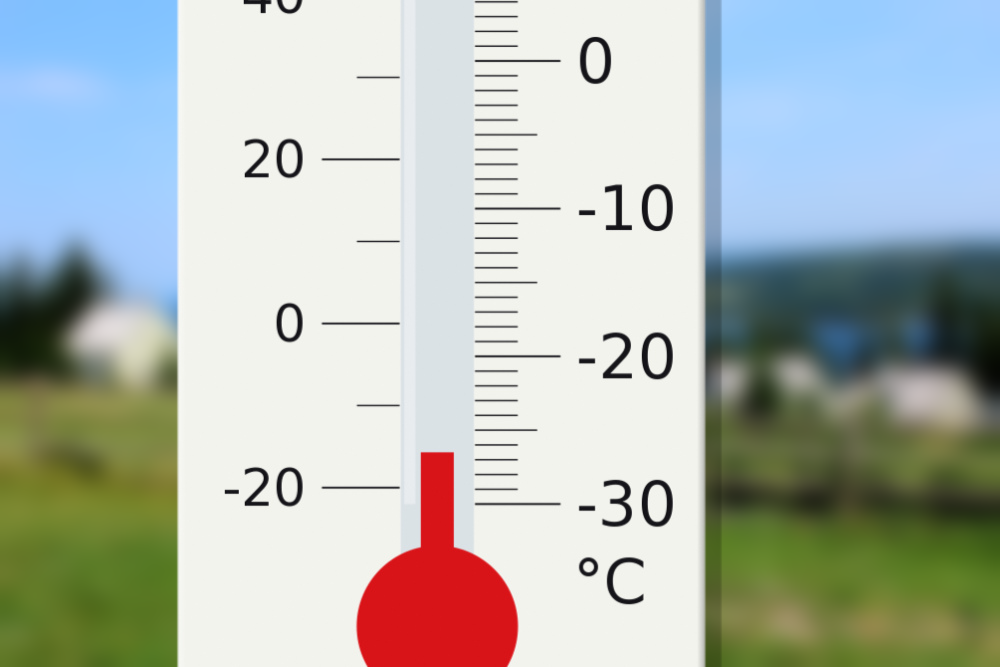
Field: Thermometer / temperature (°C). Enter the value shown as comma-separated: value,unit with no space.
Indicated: -26.5,°C
